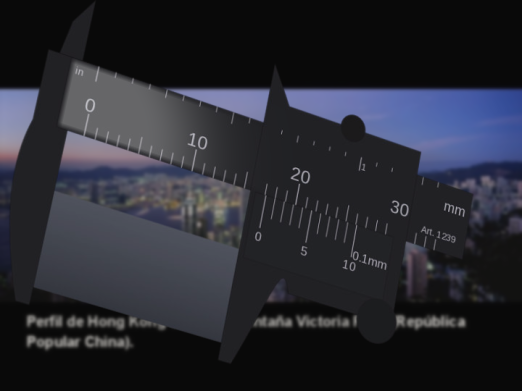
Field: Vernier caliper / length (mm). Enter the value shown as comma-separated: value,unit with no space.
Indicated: 17.1,mm
